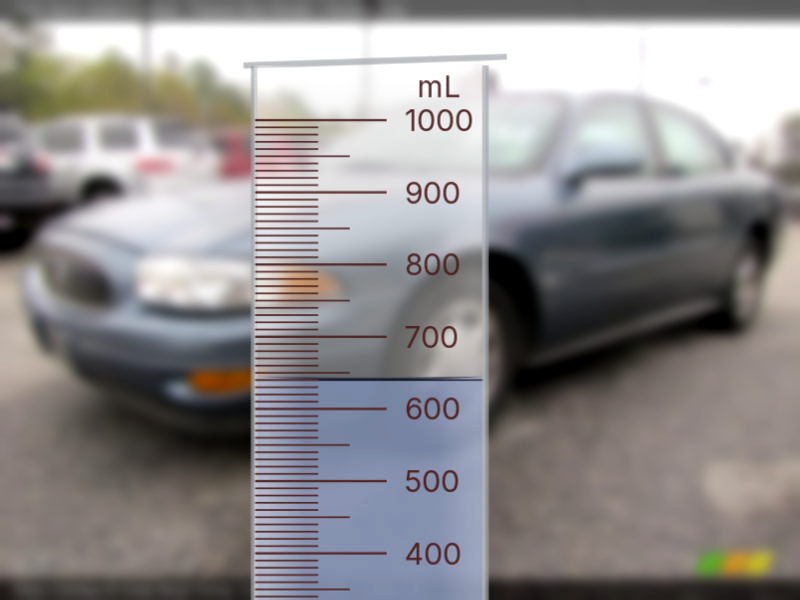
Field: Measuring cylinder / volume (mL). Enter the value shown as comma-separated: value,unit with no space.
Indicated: 640,mL
